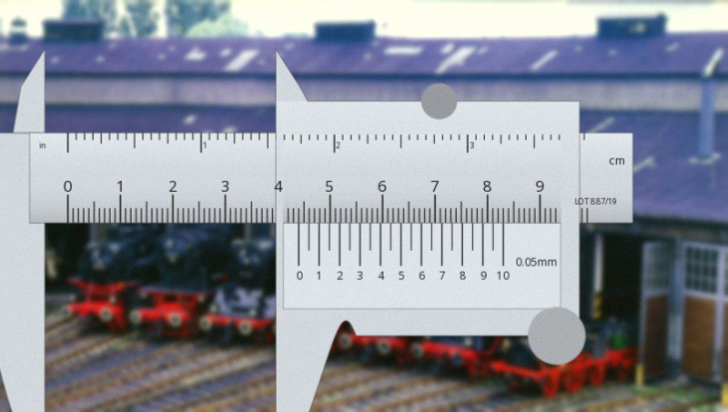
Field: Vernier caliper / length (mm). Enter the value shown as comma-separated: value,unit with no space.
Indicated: 44.0,mm
